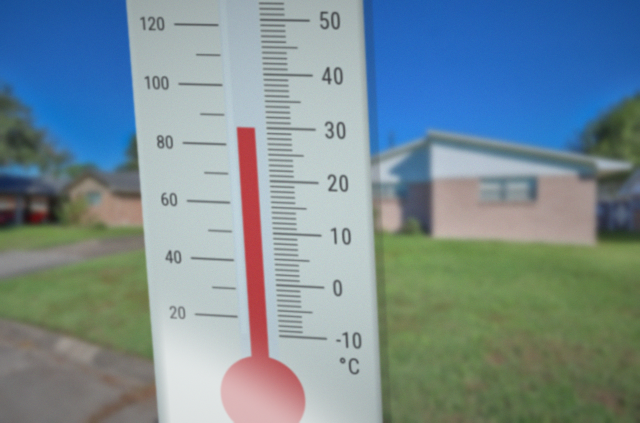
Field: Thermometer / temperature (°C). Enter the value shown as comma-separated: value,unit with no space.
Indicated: 30,°C
